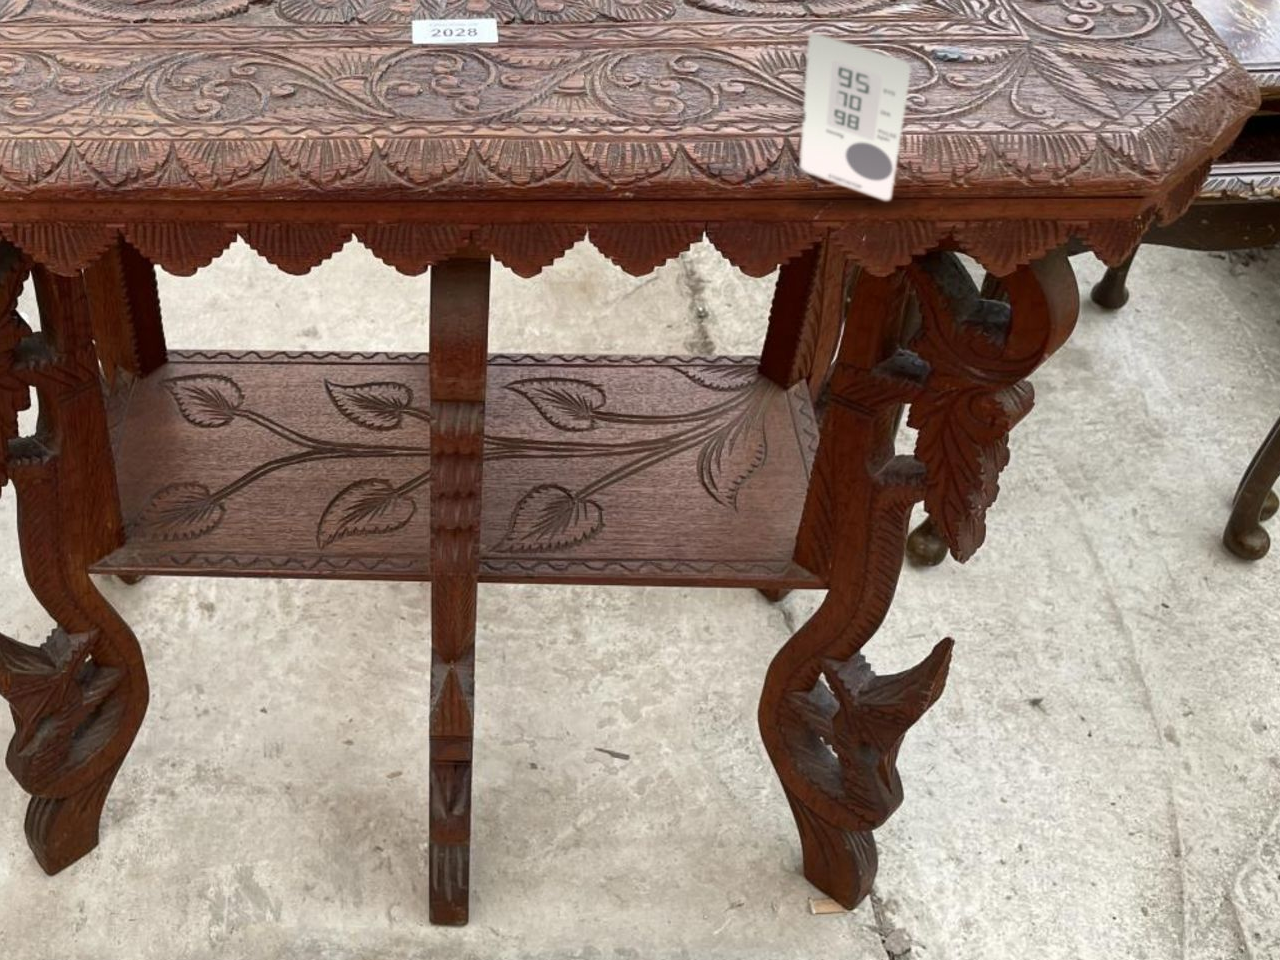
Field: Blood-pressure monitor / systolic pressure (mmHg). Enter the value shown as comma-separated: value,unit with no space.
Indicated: 95,mmHg
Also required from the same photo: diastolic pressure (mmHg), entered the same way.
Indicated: 70,mmHg
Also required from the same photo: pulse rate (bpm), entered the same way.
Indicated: 98,bpm
